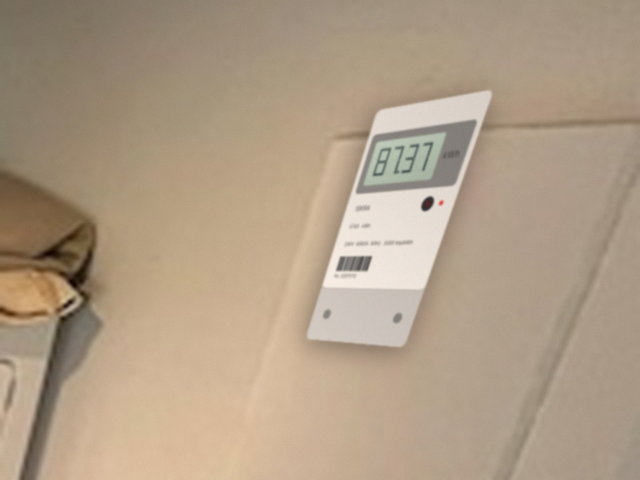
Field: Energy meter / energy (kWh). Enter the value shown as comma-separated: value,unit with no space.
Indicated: 87.37,kWh
